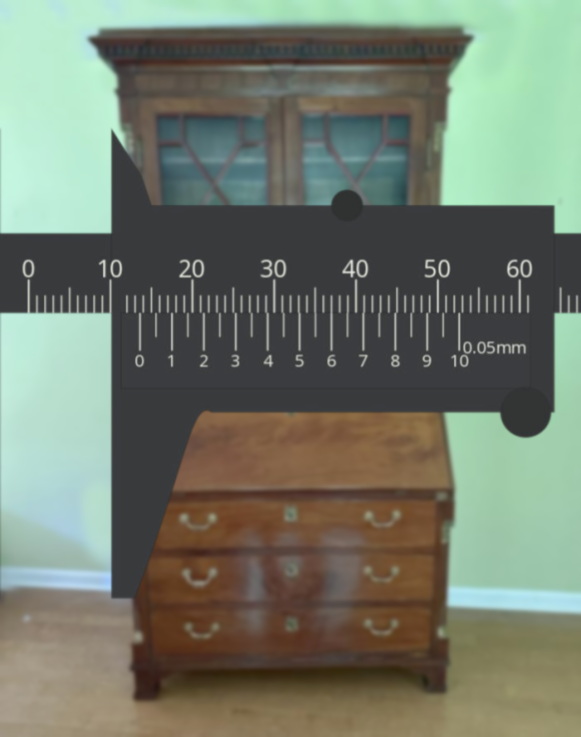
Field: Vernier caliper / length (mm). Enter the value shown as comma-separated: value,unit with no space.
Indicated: 13.6,mm
